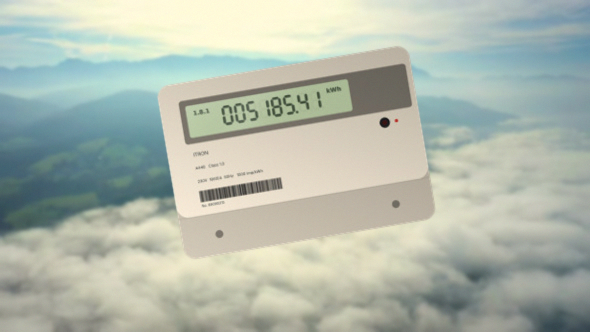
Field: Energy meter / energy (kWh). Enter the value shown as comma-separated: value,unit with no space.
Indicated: 5185.41,kWh
